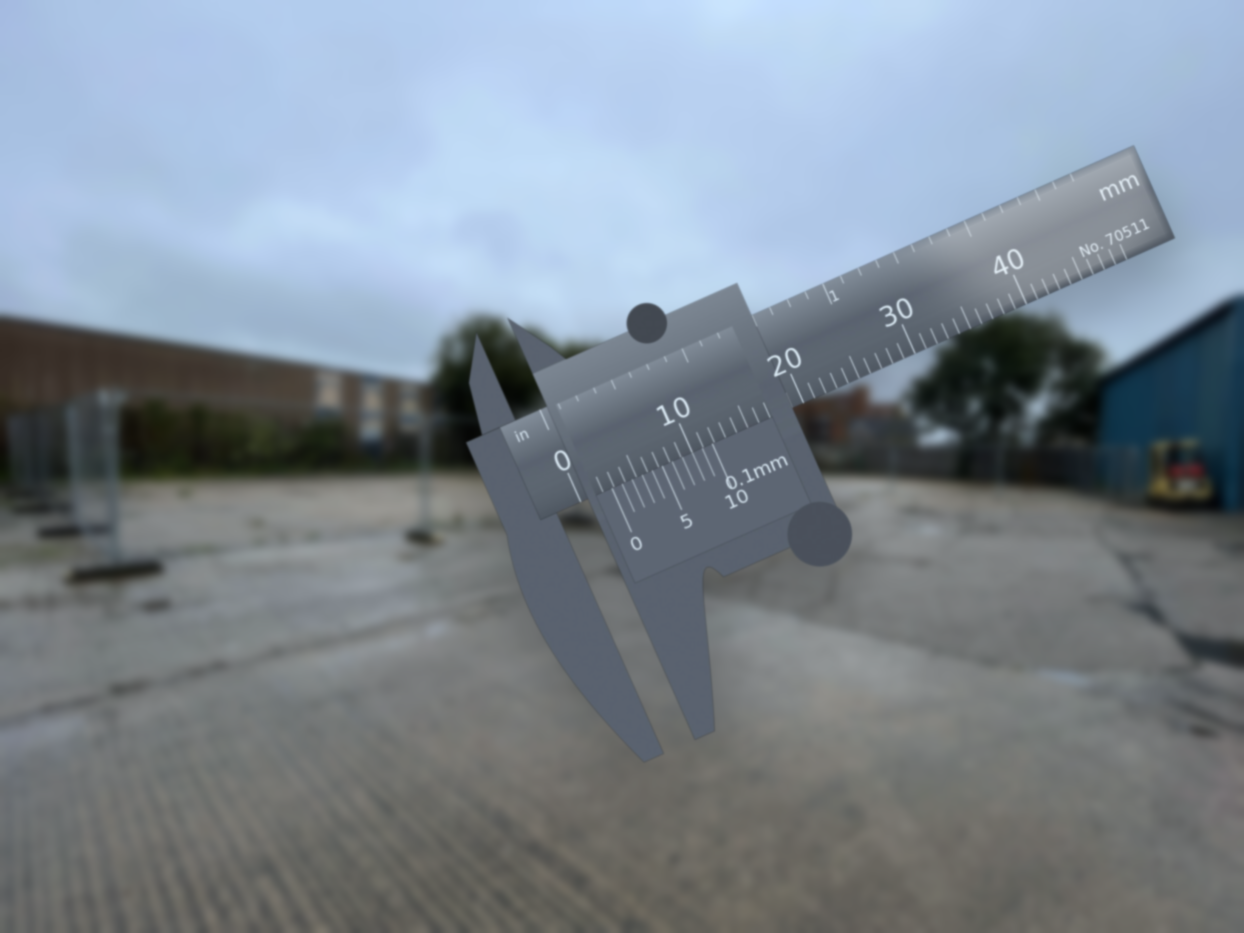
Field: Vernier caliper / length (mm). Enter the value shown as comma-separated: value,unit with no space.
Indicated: 2.8,mm
